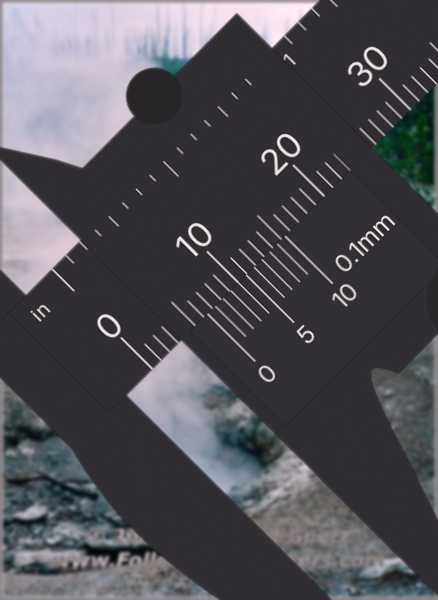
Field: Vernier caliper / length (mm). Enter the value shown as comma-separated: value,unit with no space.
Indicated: 6.4,mm
